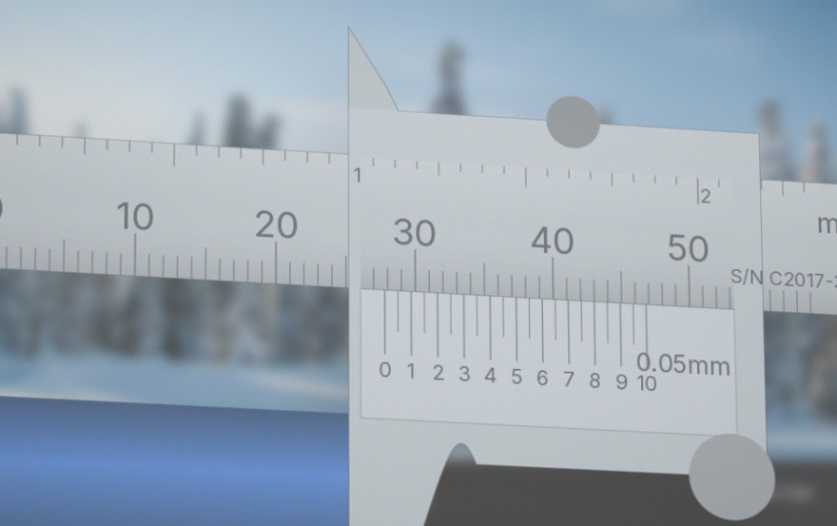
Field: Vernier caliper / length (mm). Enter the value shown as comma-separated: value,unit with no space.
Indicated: 27.8,mm
